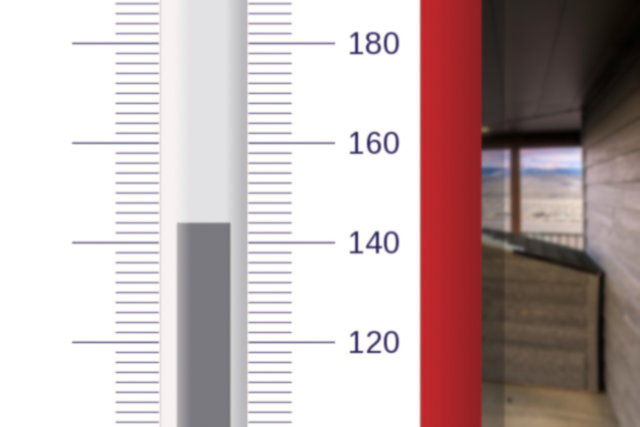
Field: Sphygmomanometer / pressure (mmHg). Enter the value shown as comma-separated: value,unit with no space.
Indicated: 144,mmHg
